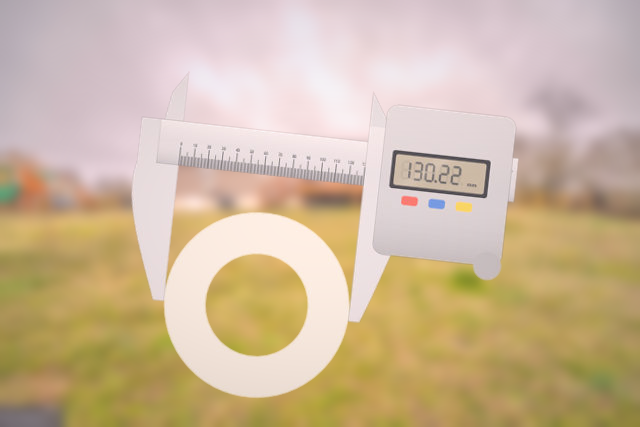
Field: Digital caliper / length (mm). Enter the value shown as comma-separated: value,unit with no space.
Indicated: 130.22,mm
